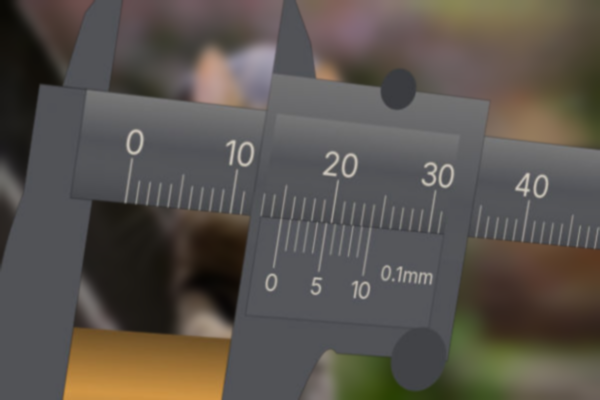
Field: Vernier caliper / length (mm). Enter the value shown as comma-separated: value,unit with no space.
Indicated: 15.0,mm
